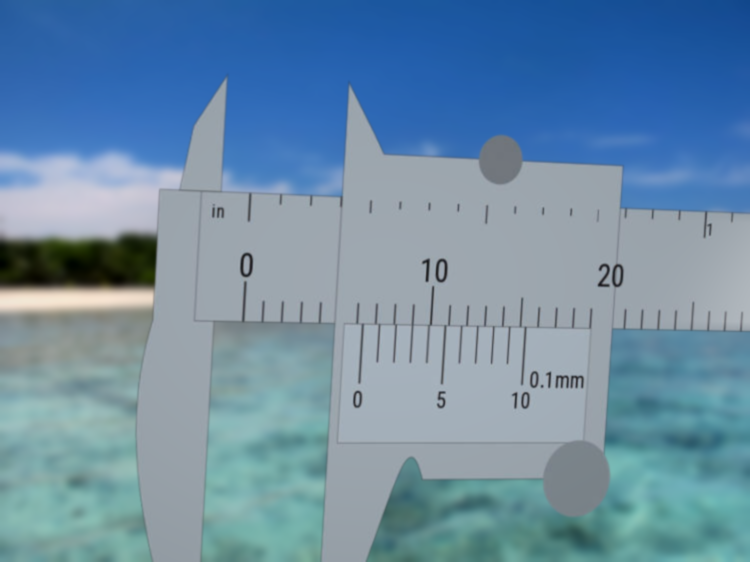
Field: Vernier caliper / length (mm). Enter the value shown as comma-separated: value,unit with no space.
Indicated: 6.3,mm
